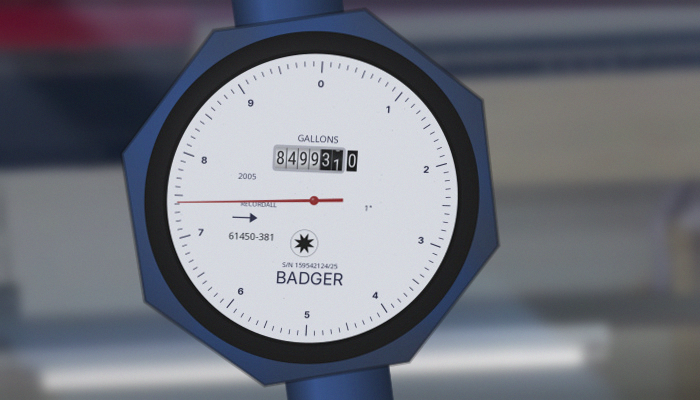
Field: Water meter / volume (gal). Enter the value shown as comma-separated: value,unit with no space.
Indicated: 8499307.4,gal
